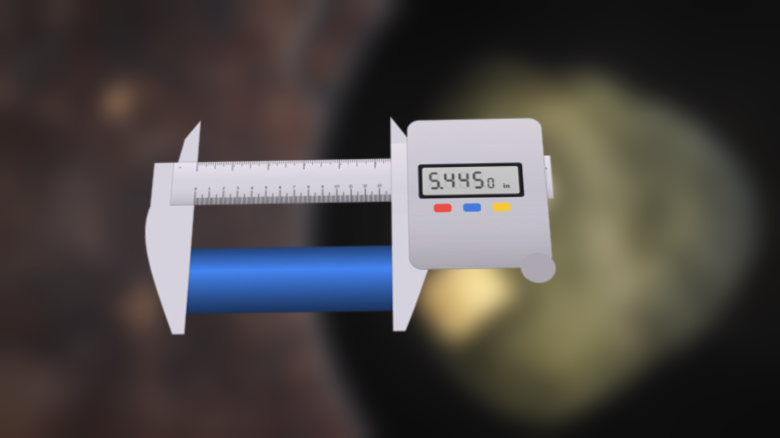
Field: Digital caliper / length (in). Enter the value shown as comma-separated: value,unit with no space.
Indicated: 5.4450,in
